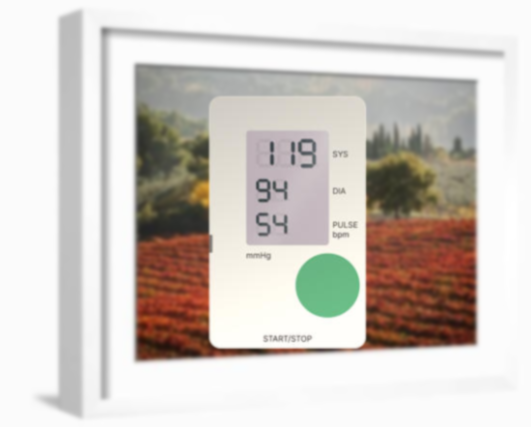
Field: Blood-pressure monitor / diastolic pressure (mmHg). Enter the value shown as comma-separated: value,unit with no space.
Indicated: 94,mmHg
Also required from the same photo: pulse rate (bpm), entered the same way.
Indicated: 54,bpm
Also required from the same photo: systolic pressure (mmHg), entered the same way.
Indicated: 119,mmHg
